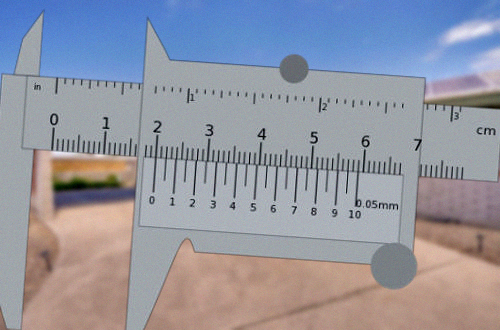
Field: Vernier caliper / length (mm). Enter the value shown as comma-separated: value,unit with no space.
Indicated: 20.0,mm
